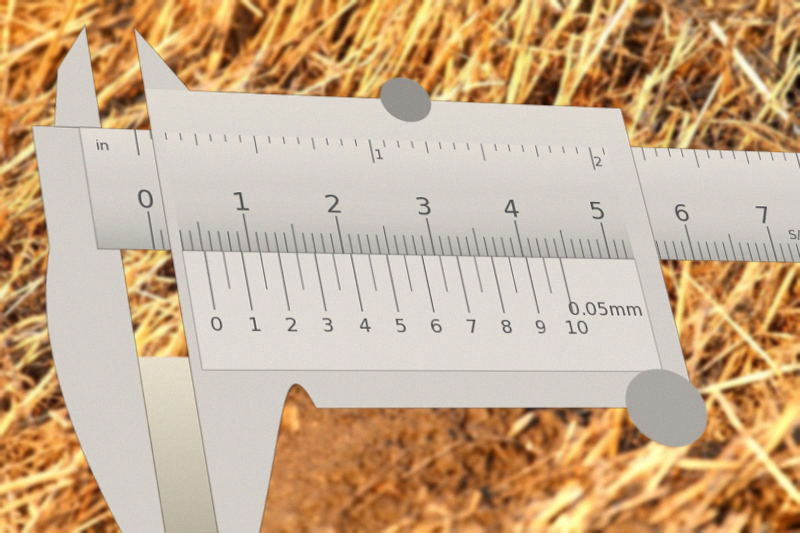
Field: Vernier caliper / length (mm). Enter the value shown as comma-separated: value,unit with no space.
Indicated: 5.2,mm
